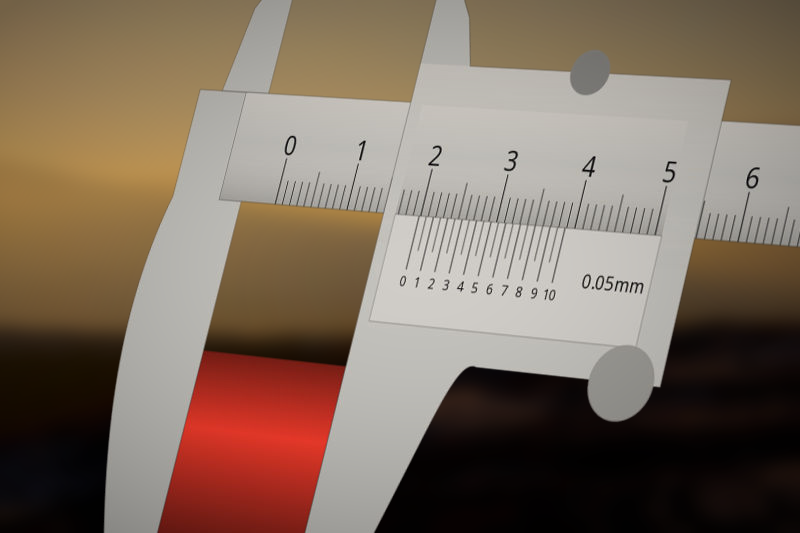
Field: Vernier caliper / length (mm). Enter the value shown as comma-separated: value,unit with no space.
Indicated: 19.8,mm
